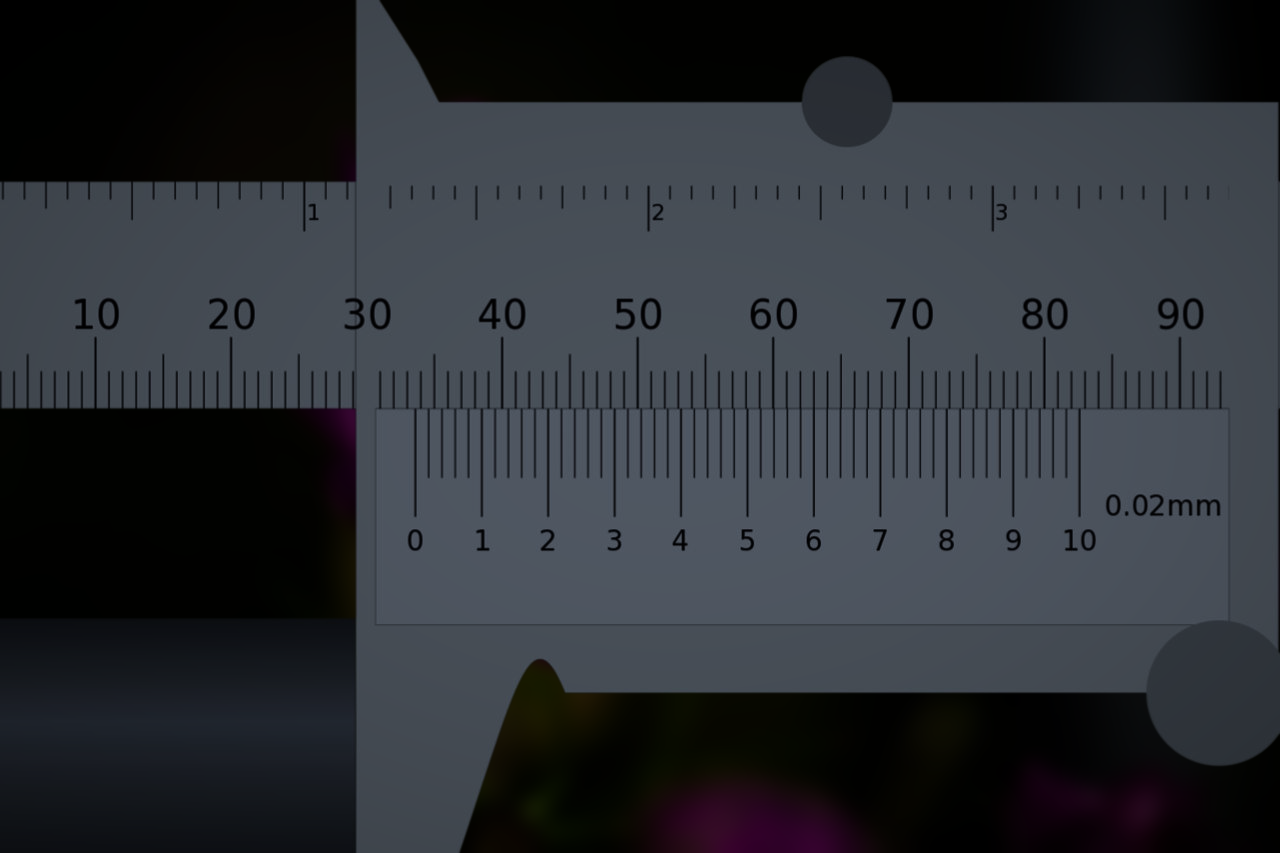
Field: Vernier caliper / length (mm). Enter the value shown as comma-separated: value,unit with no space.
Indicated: 33.6,mm
